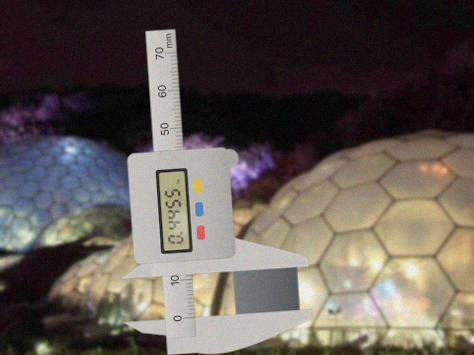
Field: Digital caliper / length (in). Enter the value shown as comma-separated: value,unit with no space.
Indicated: 0.4455,in
